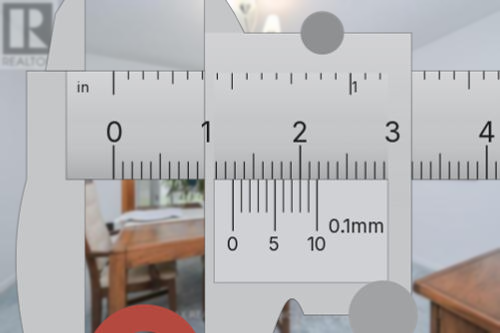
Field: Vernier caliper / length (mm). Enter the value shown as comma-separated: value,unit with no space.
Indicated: 12.8,mm
